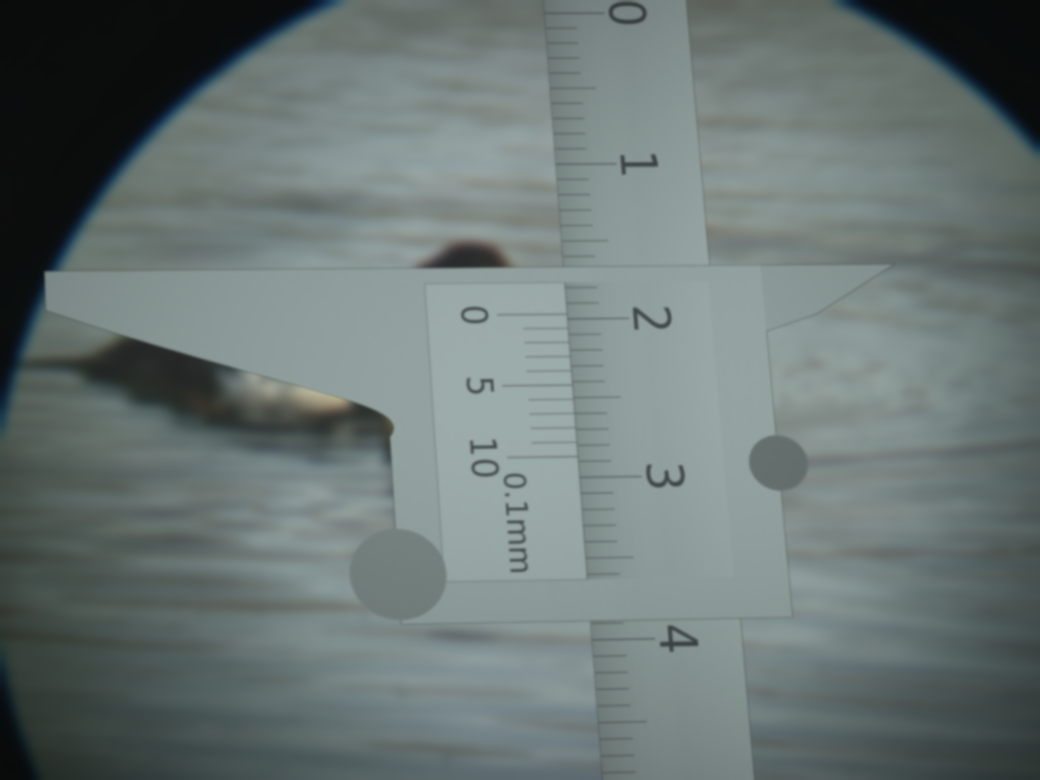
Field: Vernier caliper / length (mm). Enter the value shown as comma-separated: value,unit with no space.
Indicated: 19.7,mm
